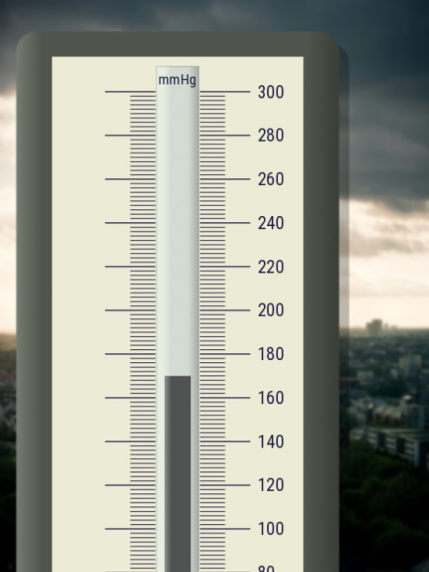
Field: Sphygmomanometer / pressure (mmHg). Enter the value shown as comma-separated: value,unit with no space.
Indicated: 170,mmHg
